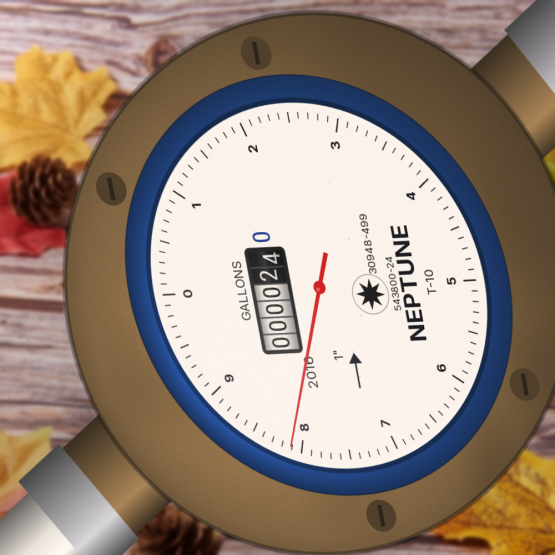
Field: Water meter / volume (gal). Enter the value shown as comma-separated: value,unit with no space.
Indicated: 238.1,gal
